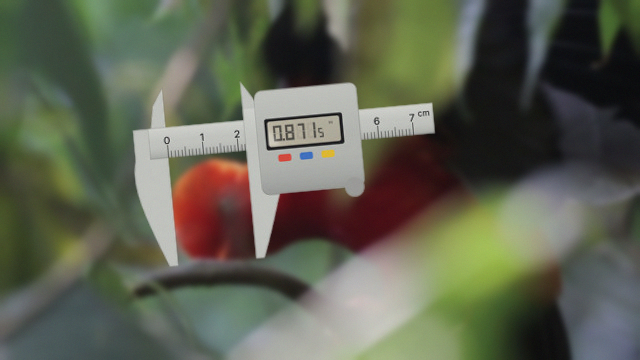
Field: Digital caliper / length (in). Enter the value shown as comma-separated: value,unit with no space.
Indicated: 0.8715,in
